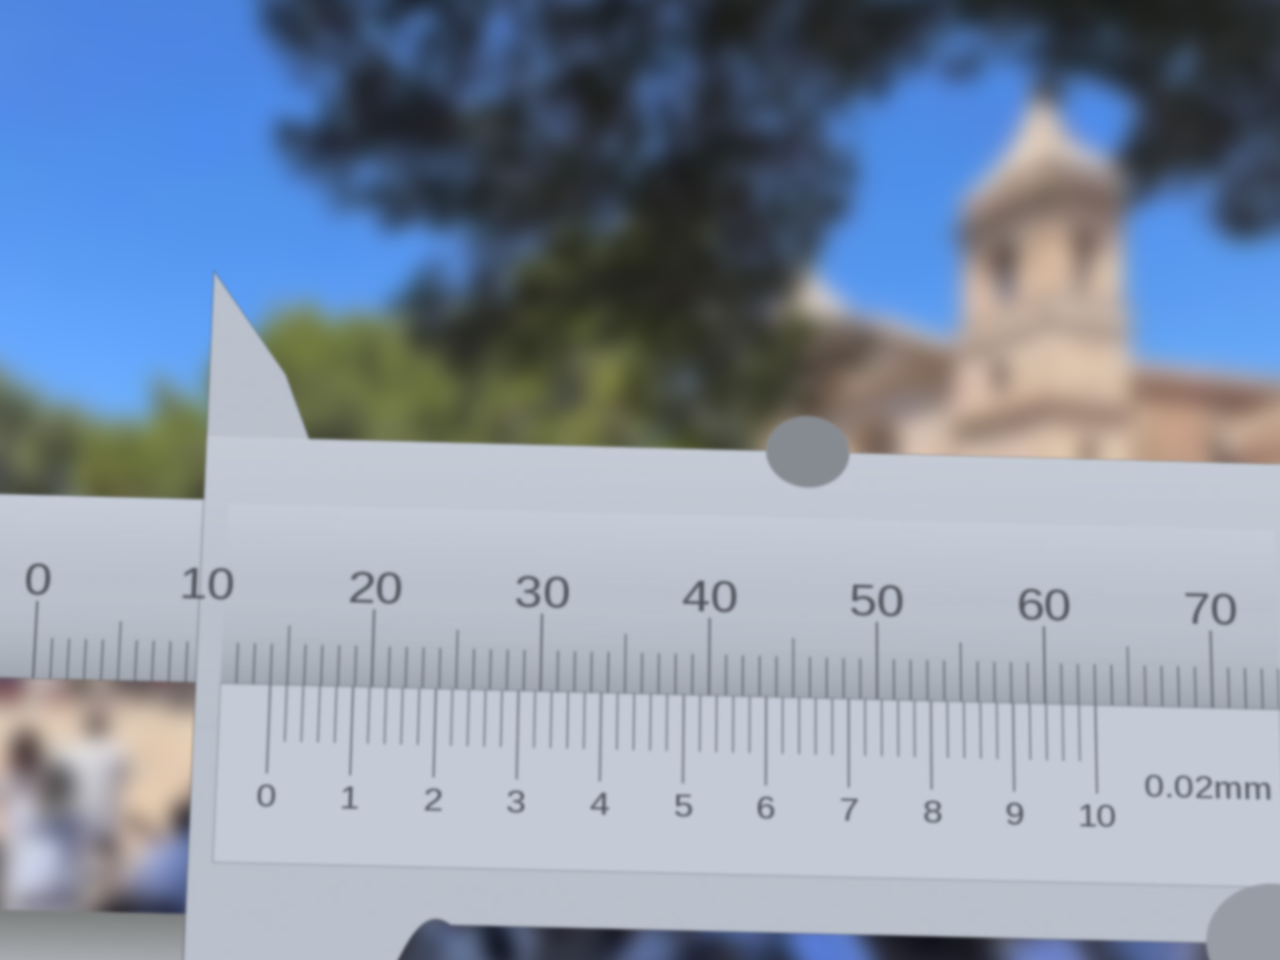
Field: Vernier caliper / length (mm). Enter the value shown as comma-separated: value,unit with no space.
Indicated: 14.0,mm
